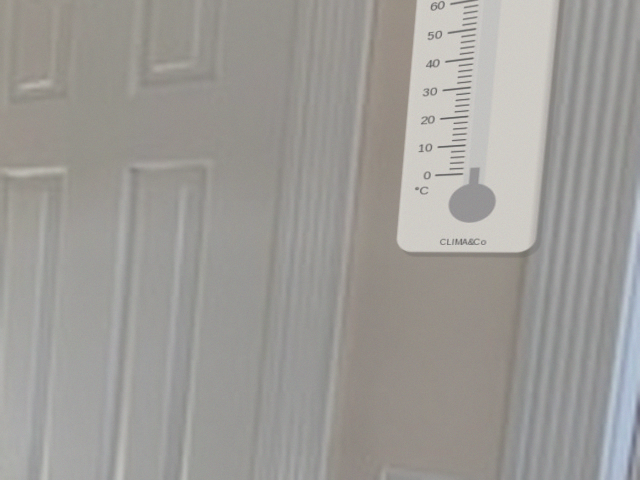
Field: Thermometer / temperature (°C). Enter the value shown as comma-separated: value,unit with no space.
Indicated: 2,°C
